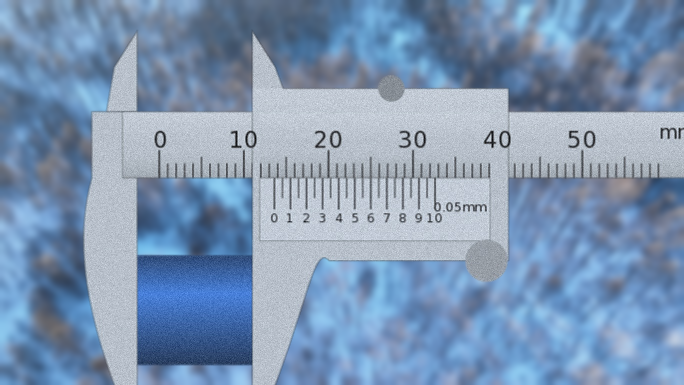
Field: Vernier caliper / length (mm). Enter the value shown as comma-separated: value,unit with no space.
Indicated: 13.6,mm
